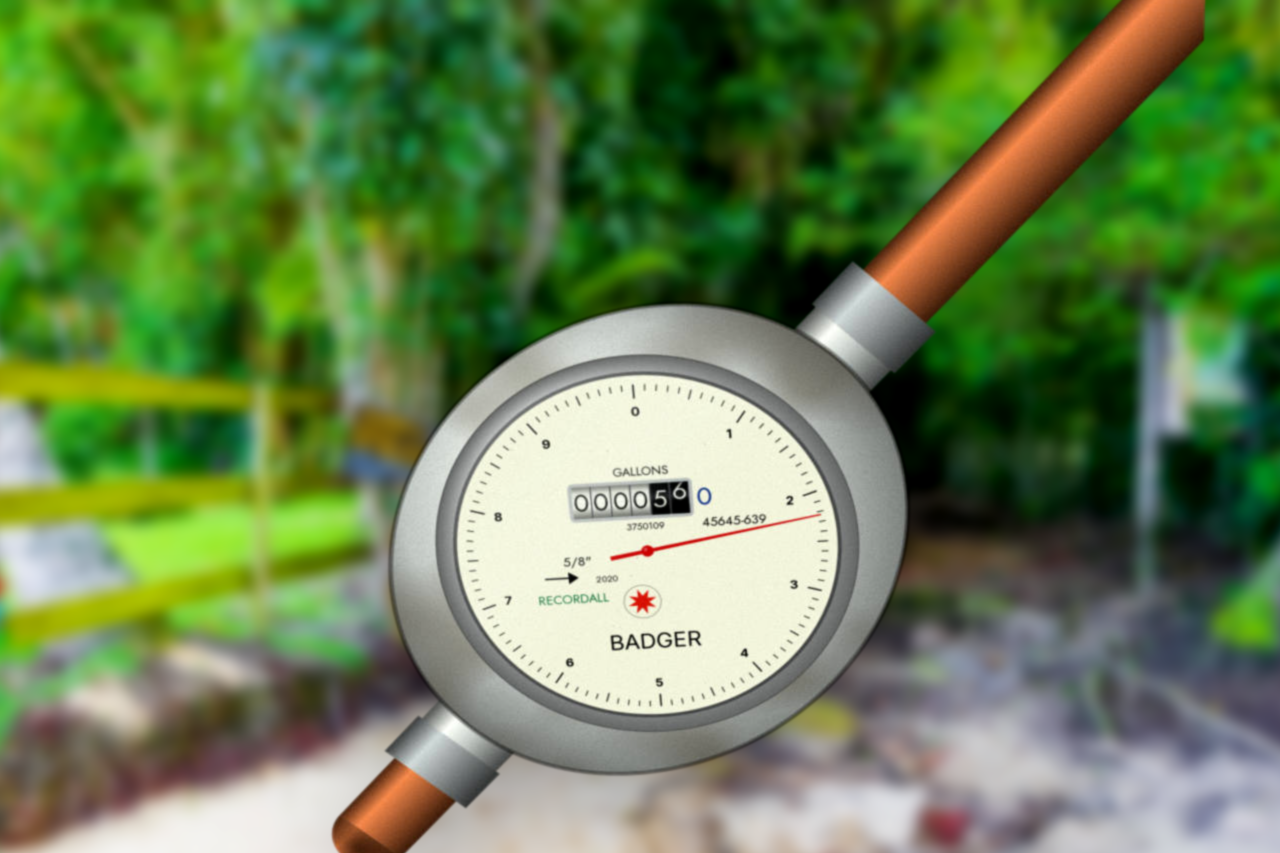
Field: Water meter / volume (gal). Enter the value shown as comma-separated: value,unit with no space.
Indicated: 562.2,gal
